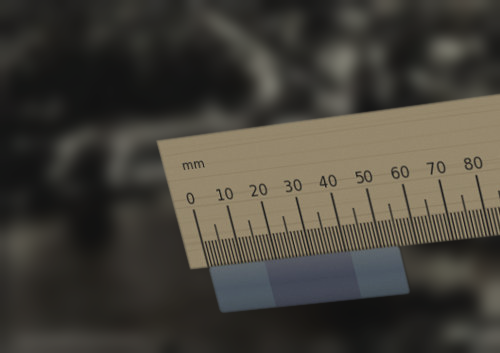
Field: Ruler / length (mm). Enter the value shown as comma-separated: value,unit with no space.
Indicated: 55,mm
